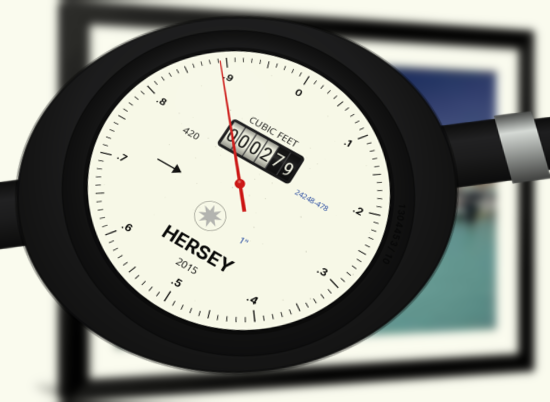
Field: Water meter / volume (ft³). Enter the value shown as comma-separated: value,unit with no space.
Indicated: 278.89,ft³
